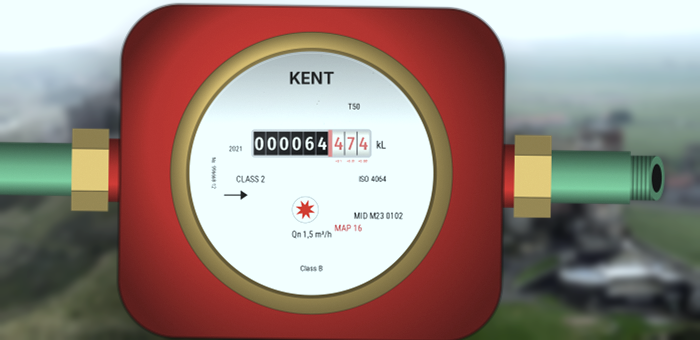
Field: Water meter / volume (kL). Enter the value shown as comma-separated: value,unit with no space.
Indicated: 64.474,kL
